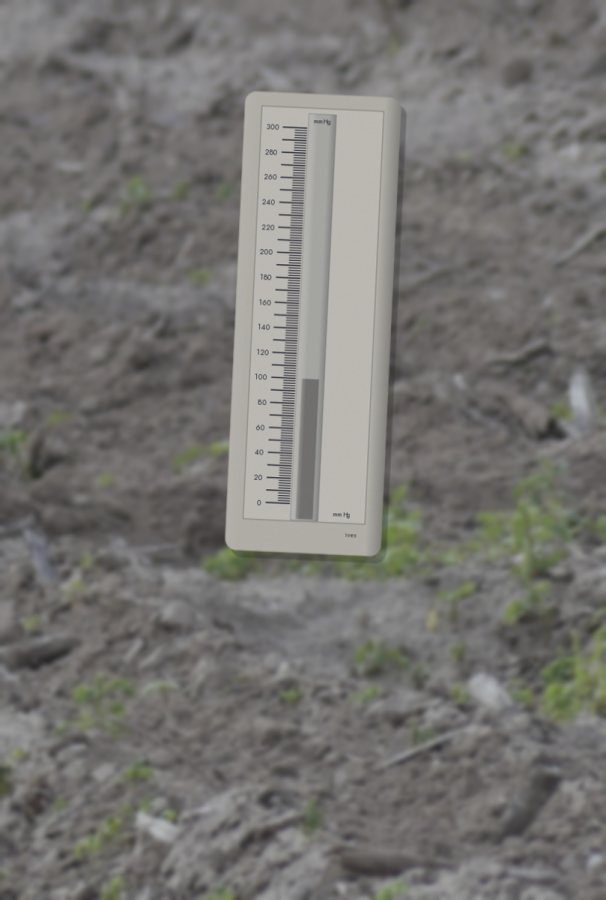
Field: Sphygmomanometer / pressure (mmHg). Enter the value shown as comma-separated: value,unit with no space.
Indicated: 100,mmHg
